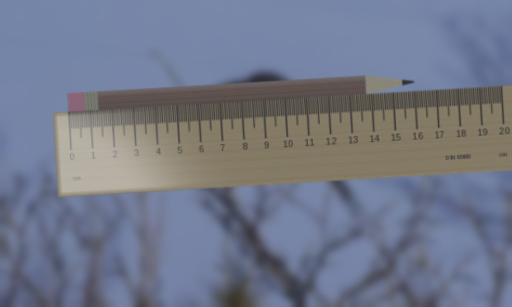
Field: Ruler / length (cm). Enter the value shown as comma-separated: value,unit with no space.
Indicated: 16,cm
